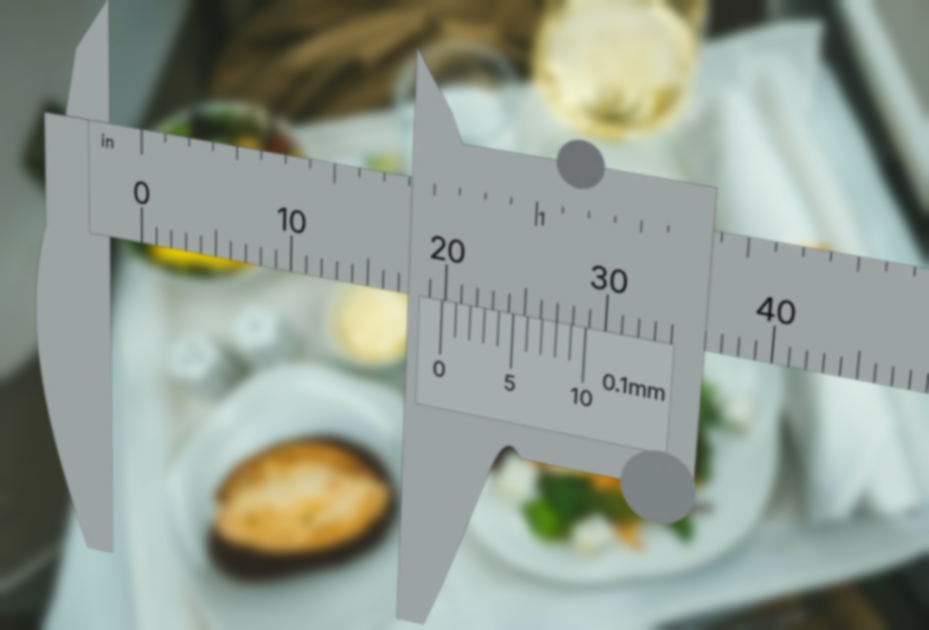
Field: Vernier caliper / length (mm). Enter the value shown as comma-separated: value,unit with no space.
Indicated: 19.8,mm
